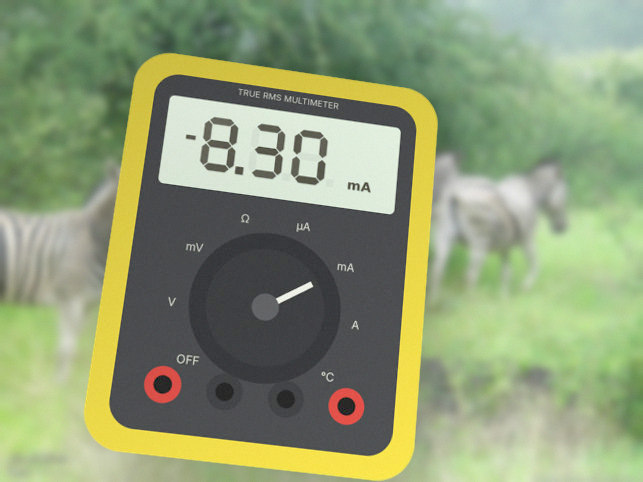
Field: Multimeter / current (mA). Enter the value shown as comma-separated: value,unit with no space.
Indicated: -8.30,mA
